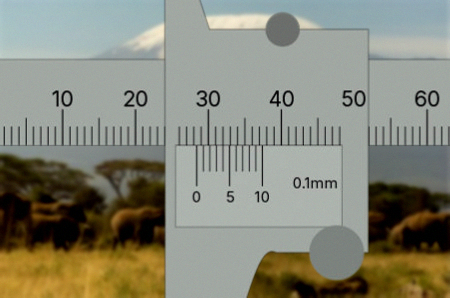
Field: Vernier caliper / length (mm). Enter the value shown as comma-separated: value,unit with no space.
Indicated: 28.4,mm
